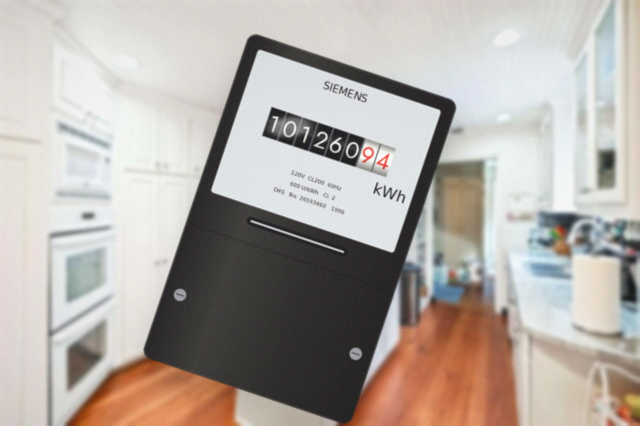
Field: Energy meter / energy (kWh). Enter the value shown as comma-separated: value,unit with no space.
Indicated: 101260.94,kWh
